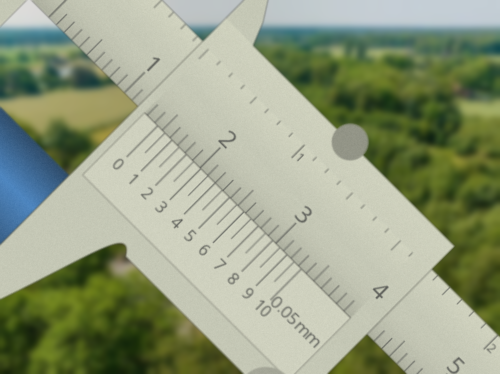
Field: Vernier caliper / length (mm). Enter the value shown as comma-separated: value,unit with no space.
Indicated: 14.4,mm
